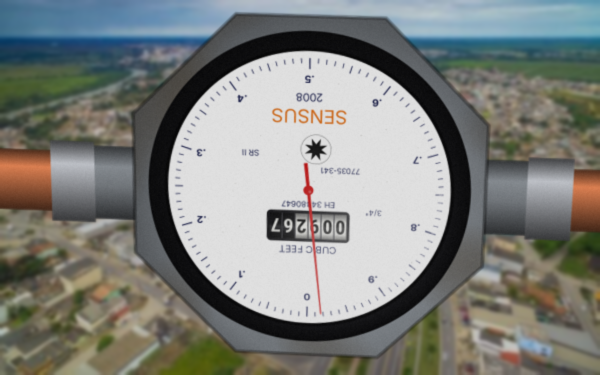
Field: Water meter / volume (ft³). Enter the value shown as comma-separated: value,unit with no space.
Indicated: 9266.98,ft³
